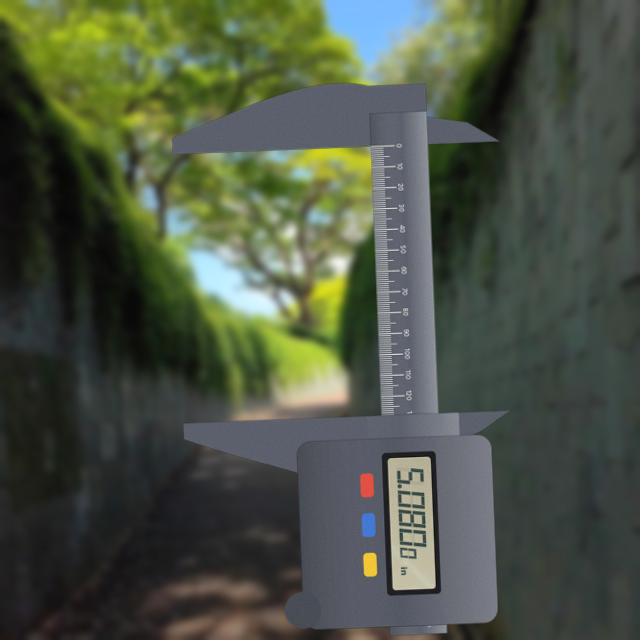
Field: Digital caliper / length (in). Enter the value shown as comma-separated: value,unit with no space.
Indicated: 5.0800,in
